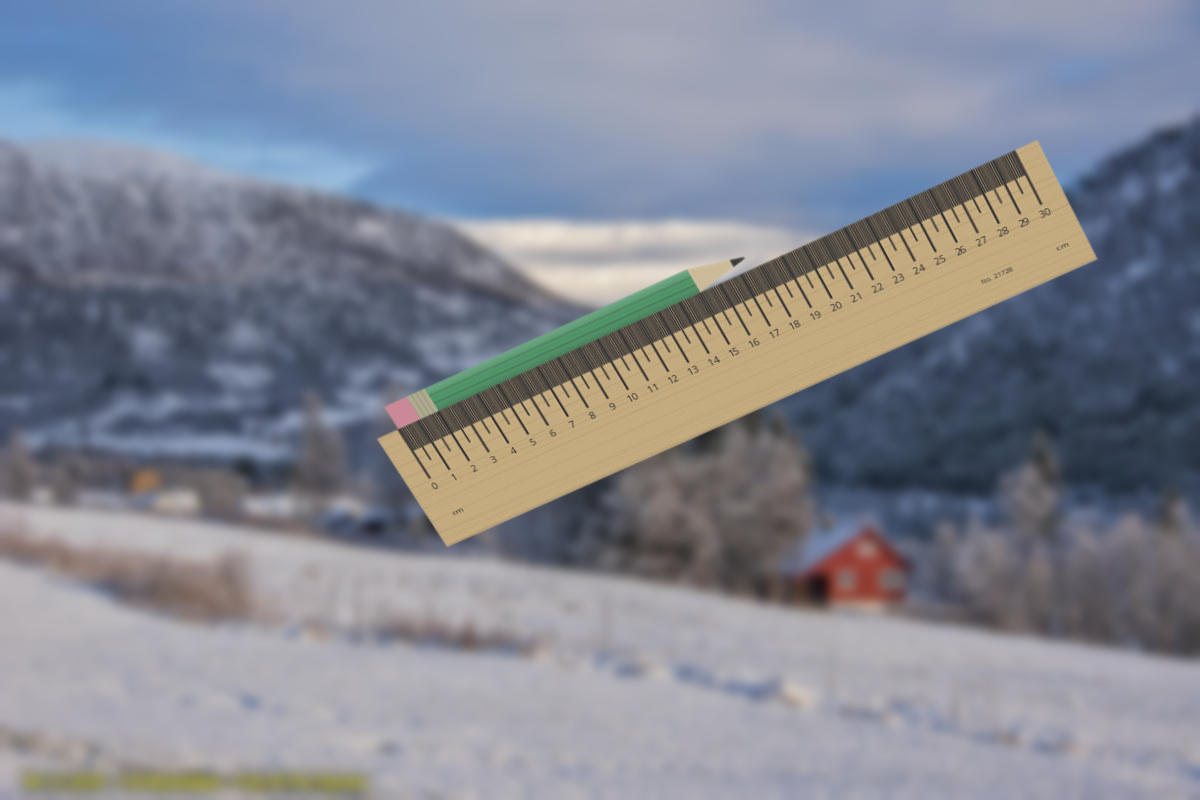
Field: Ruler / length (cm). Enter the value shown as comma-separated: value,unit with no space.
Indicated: 17.5,cm
